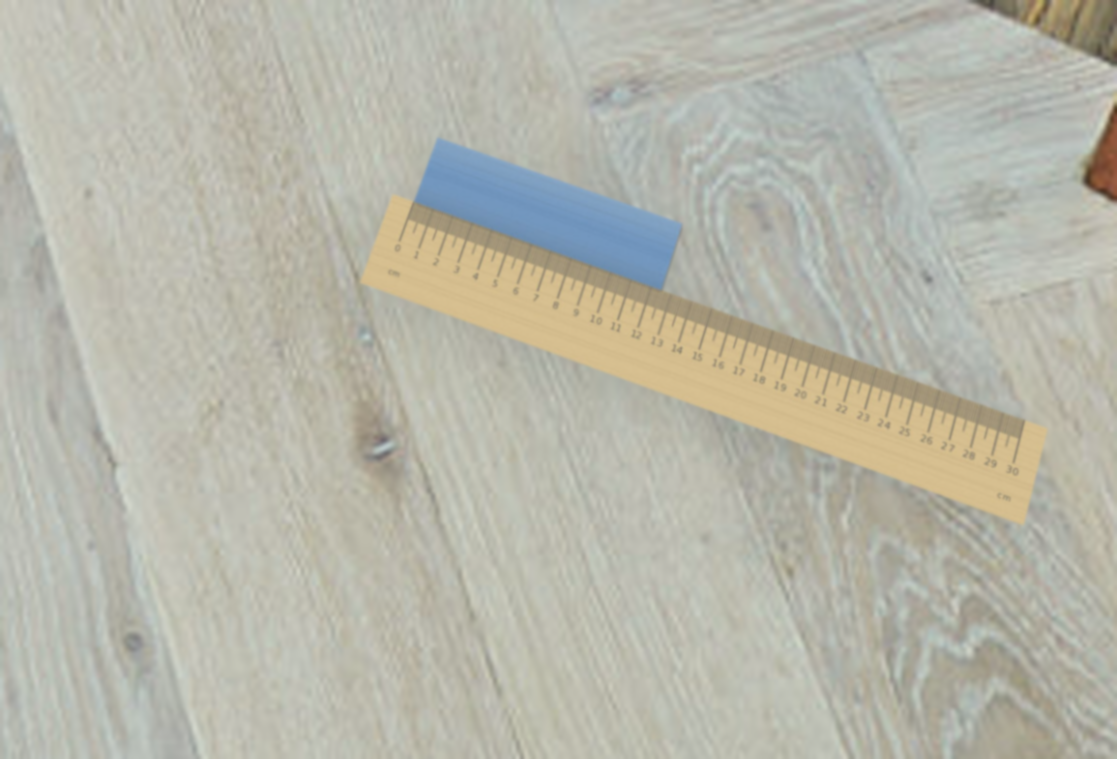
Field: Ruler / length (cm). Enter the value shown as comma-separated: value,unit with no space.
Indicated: 12.5,cm
